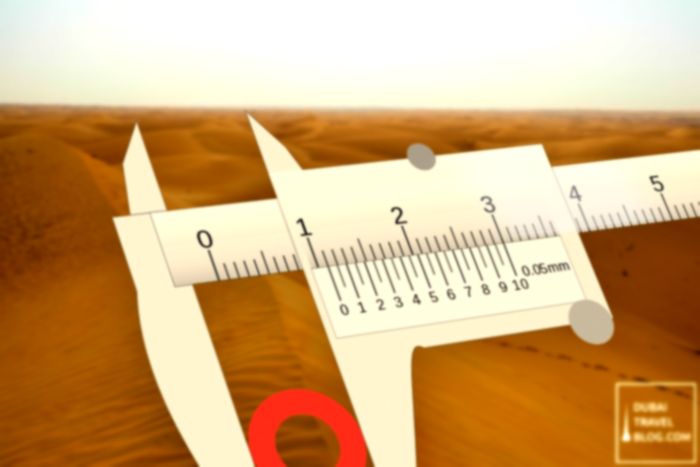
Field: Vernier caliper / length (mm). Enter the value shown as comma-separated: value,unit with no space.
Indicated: 11.0,mm
